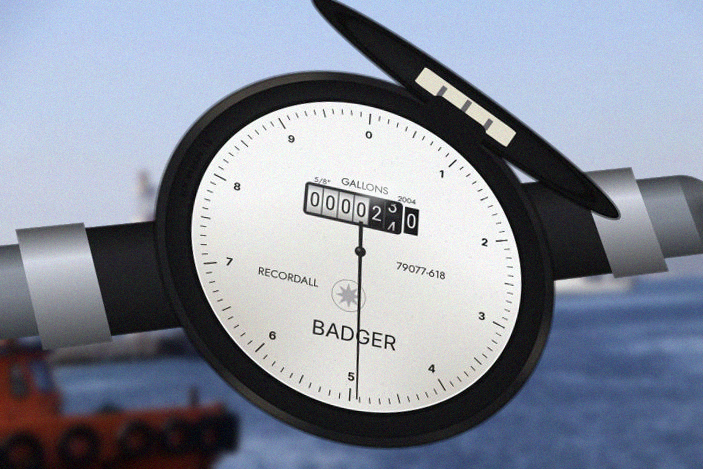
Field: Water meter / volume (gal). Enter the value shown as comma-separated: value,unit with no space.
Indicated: 234.9,gal
